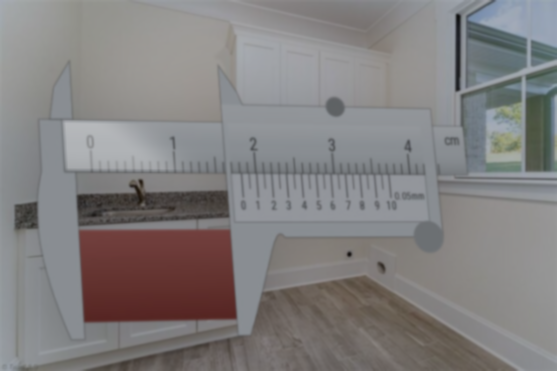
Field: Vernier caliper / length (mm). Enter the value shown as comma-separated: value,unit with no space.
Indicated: 18.2,mm
